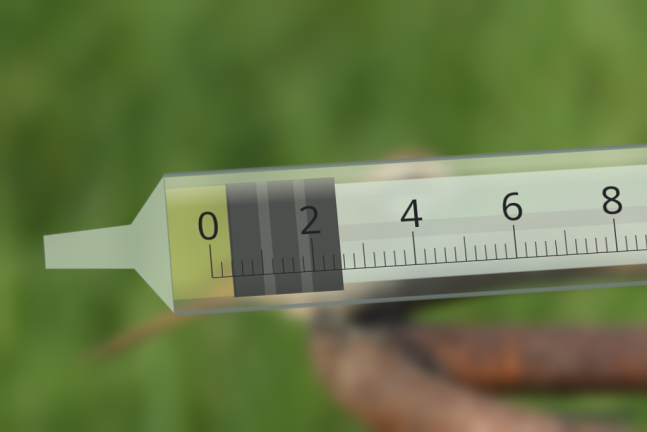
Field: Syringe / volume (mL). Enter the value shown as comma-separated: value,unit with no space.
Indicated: 0.4,mL
